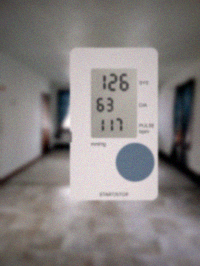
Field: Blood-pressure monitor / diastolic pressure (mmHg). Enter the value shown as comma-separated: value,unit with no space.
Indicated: 63,mmHg
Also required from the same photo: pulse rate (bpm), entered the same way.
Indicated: 117,bpm
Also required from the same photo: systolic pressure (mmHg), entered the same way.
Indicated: 126,mmHg
